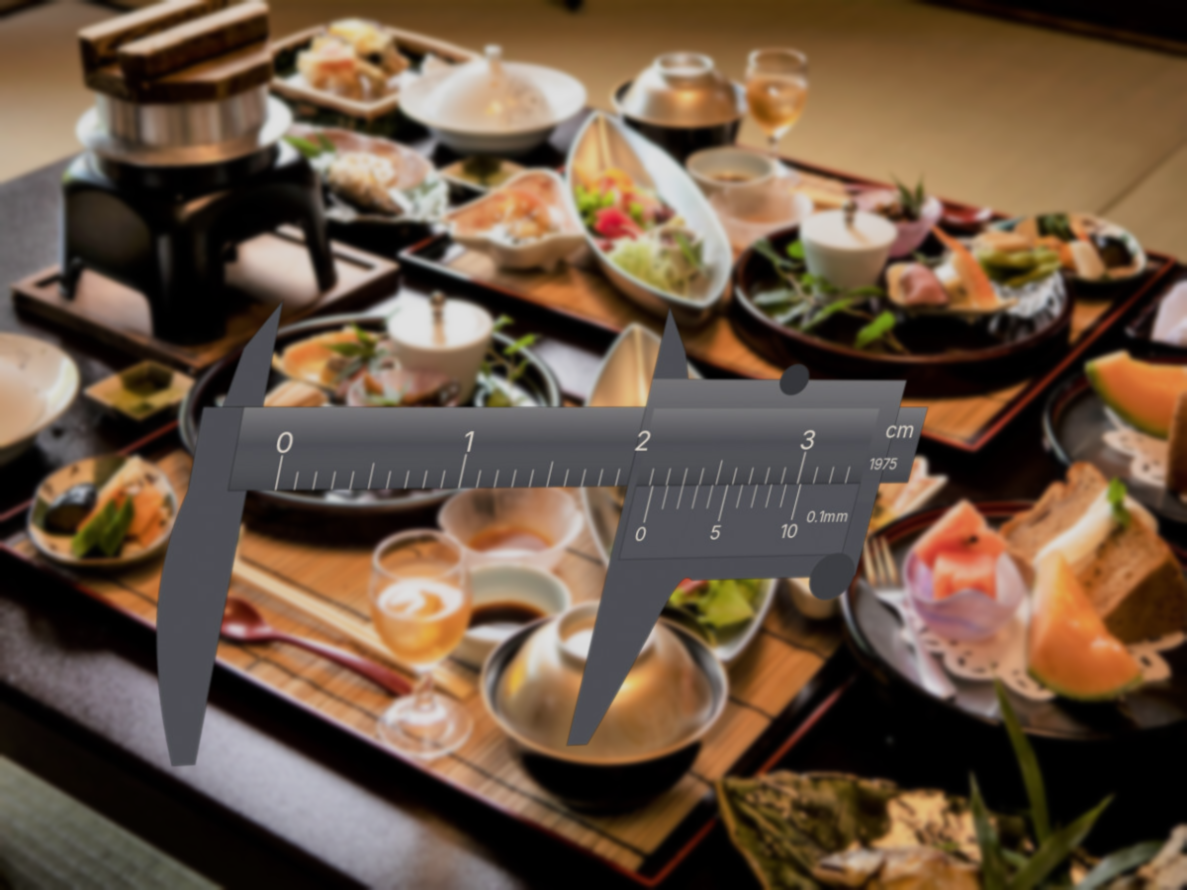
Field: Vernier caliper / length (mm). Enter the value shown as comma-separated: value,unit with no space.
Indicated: 21.2,mm
